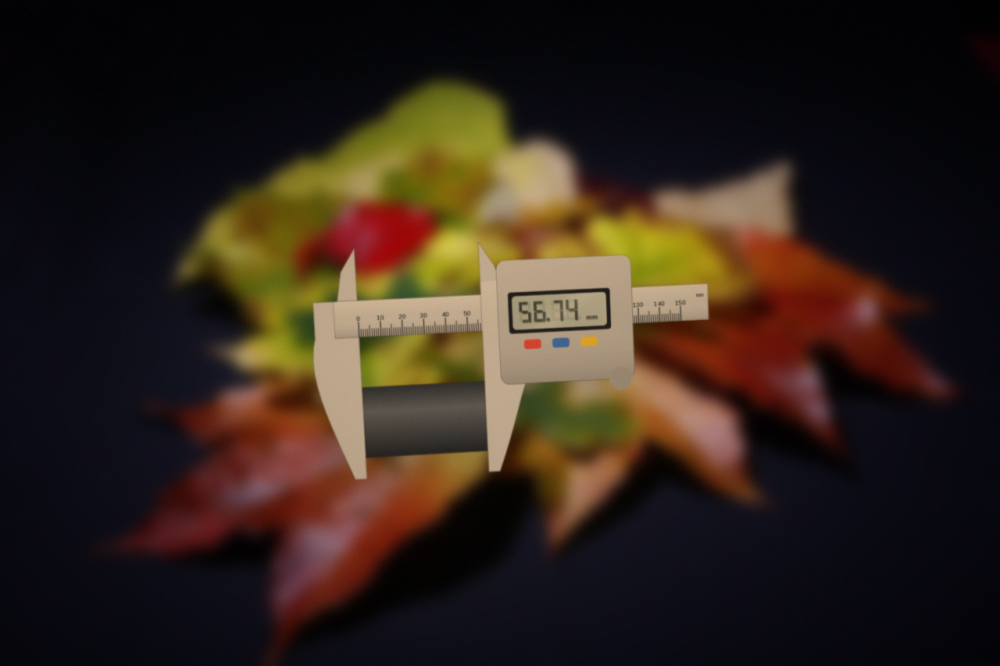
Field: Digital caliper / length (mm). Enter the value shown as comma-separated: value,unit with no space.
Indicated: 56.74,mm
